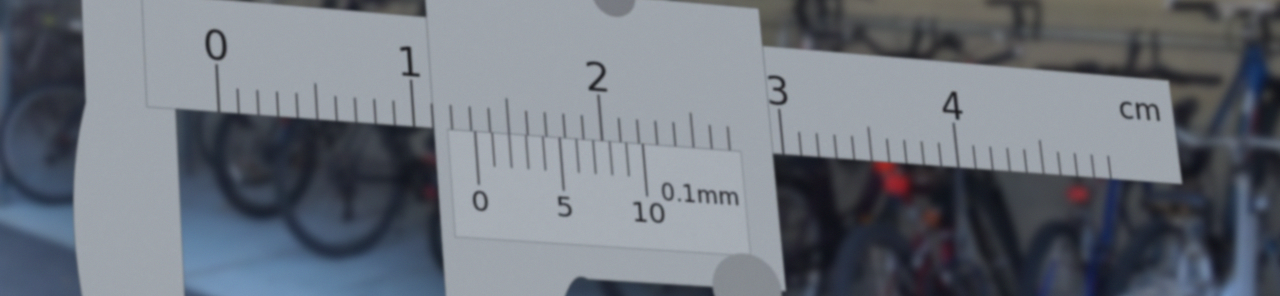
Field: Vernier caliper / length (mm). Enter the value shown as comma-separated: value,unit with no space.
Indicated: 13.2,mm
